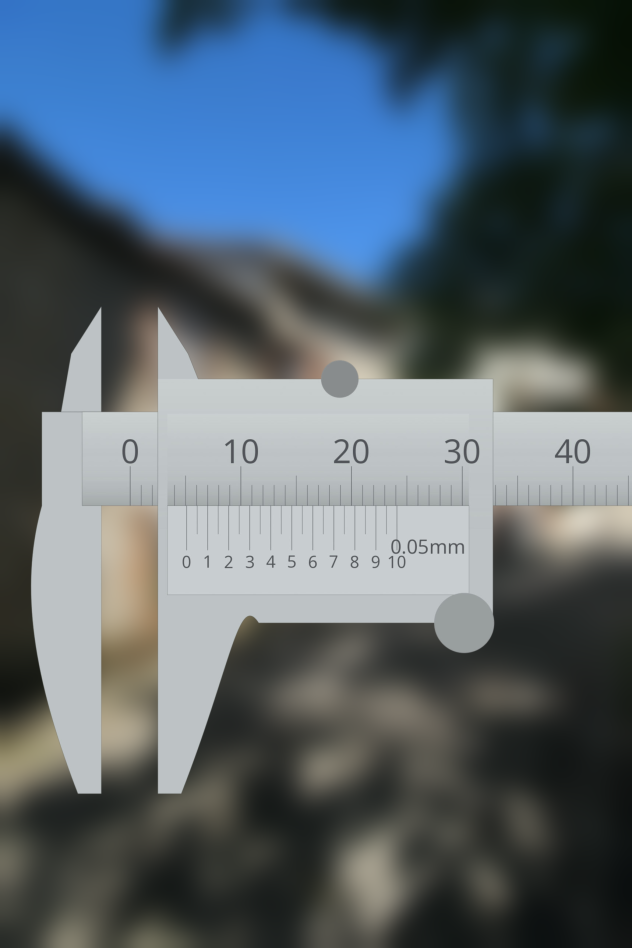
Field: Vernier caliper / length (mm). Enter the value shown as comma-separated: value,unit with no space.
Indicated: 5.1,mm
